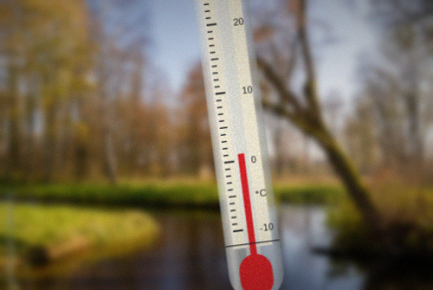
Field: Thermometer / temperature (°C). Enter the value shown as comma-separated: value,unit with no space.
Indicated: 1,°C
